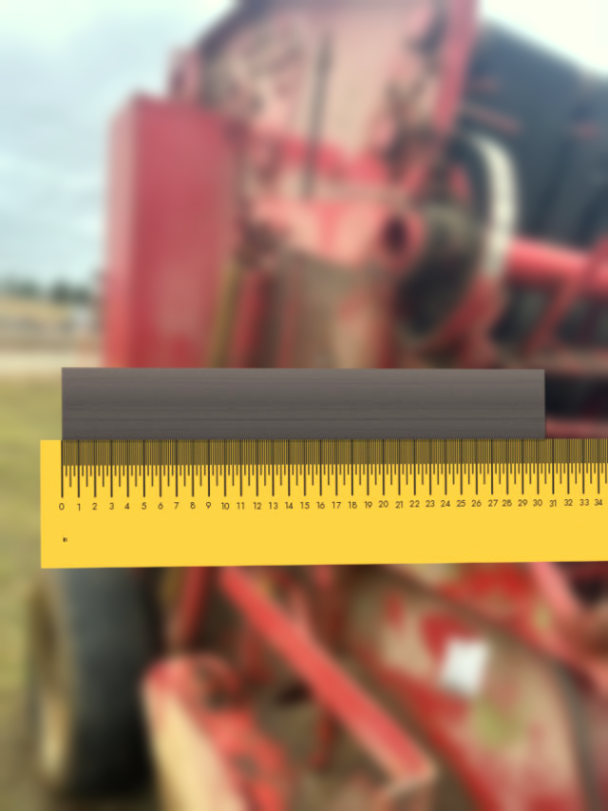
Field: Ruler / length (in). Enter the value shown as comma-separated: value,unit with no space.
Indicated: 30.5,in
